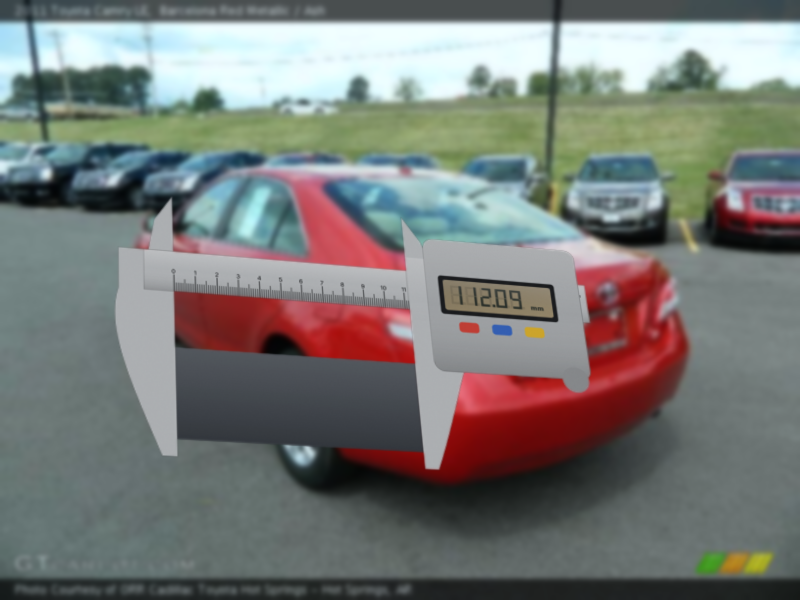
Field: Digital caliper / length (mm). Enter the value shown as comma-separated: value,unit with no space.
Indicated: 112.09,mm
